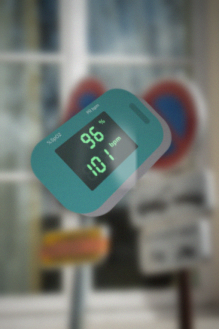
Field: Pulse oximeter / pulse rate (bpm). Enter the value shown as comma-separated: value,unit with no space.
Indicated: 101,bpm
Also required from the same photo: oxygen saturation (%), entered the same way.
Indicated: 96,%
